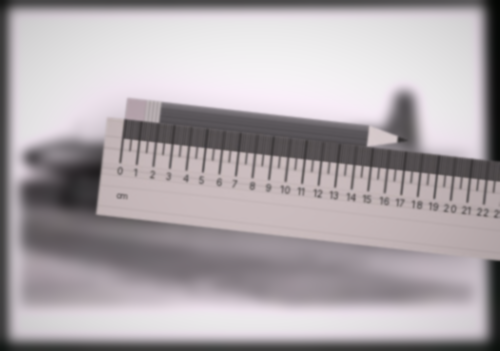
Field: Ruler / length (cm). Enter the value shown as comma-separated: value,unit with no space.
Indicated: 17,cm
